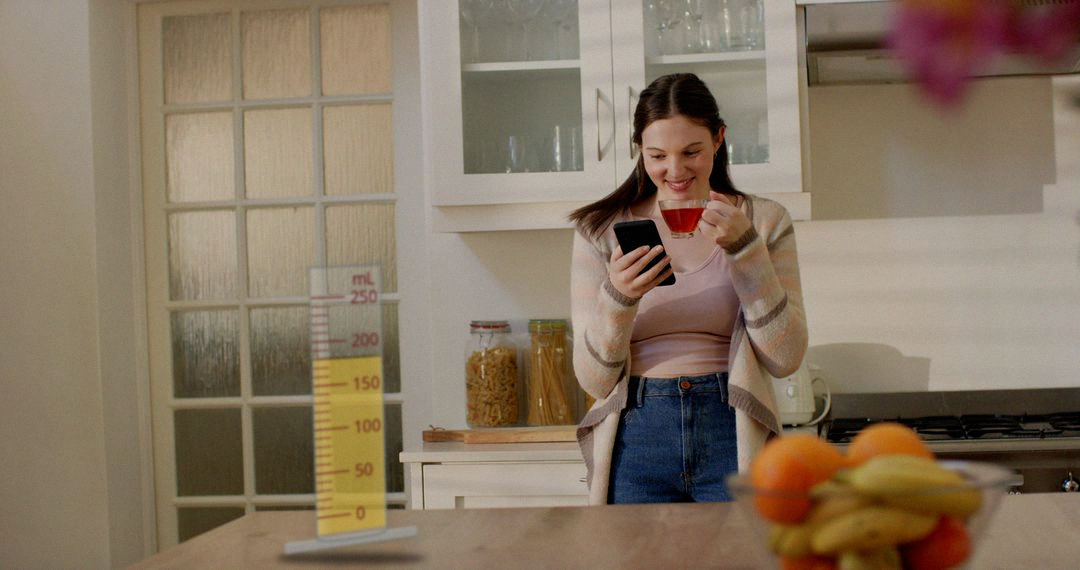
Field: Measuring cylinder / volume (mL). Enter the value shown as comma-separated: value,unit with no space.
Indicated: 180,mL
